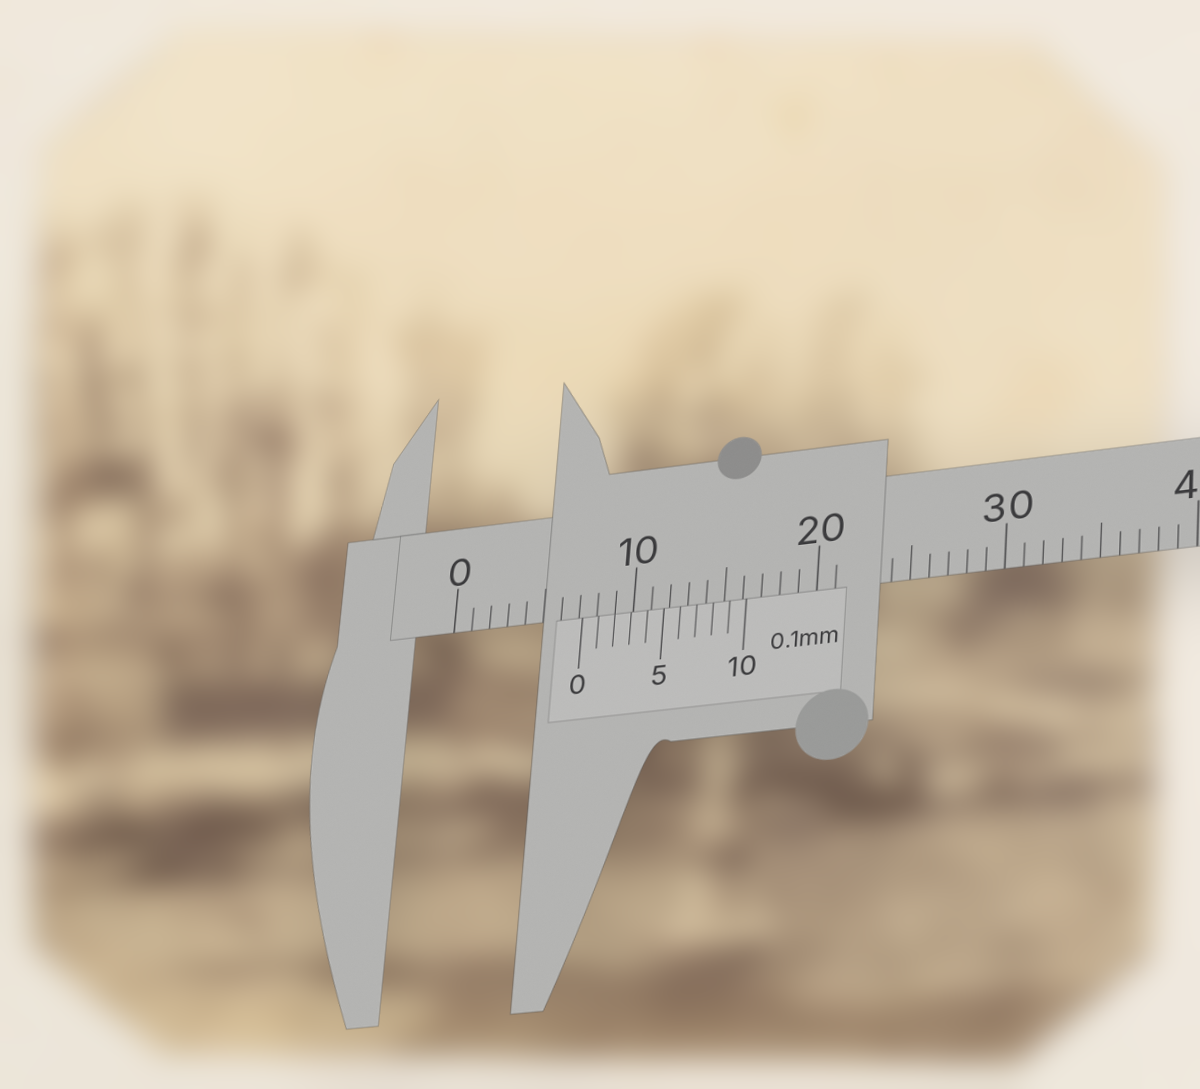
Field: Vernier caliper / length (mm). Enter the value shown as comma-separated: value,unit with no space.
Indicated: 7.2,mm
